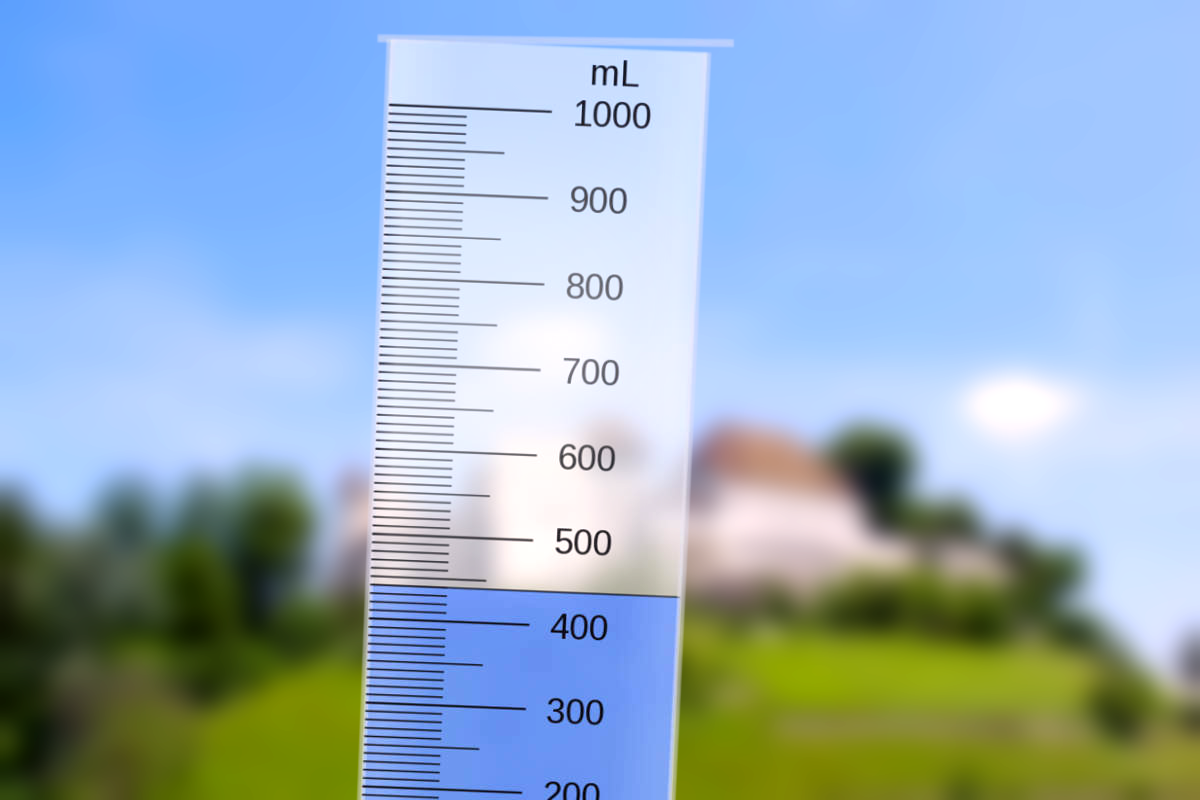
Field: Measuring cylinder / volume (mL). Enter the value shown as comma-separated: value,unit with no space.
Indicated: 440,mL
